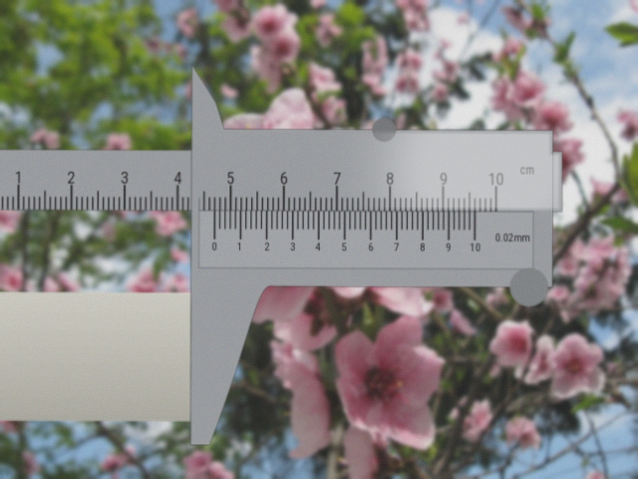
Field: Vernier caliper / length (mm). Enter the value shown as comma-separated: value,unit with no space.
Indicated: 47.0,mm
